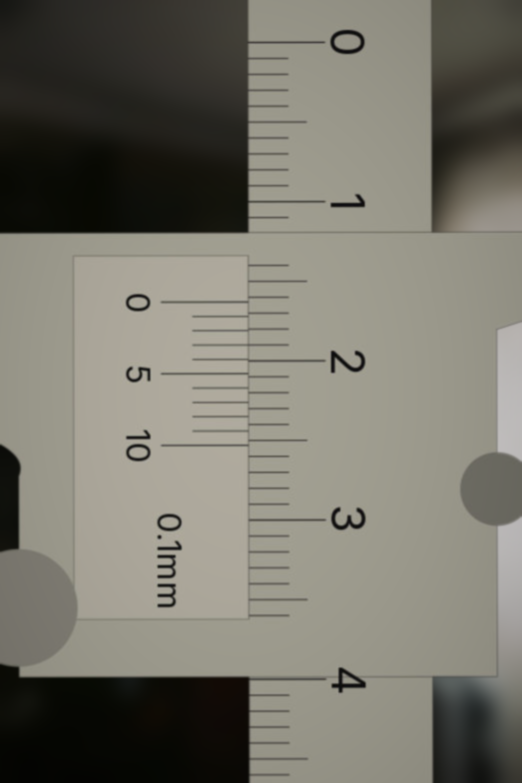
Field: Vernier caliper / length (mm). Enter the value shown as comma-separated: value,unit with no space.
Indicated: 16.3,mm
